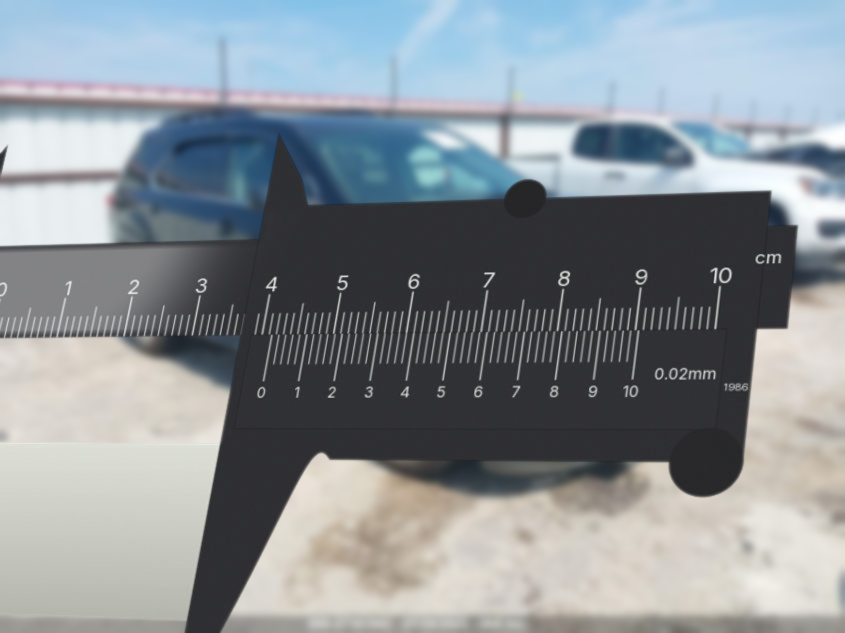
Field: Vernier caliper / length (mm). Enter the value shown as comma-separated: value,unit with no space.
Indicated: 41.4,mm
